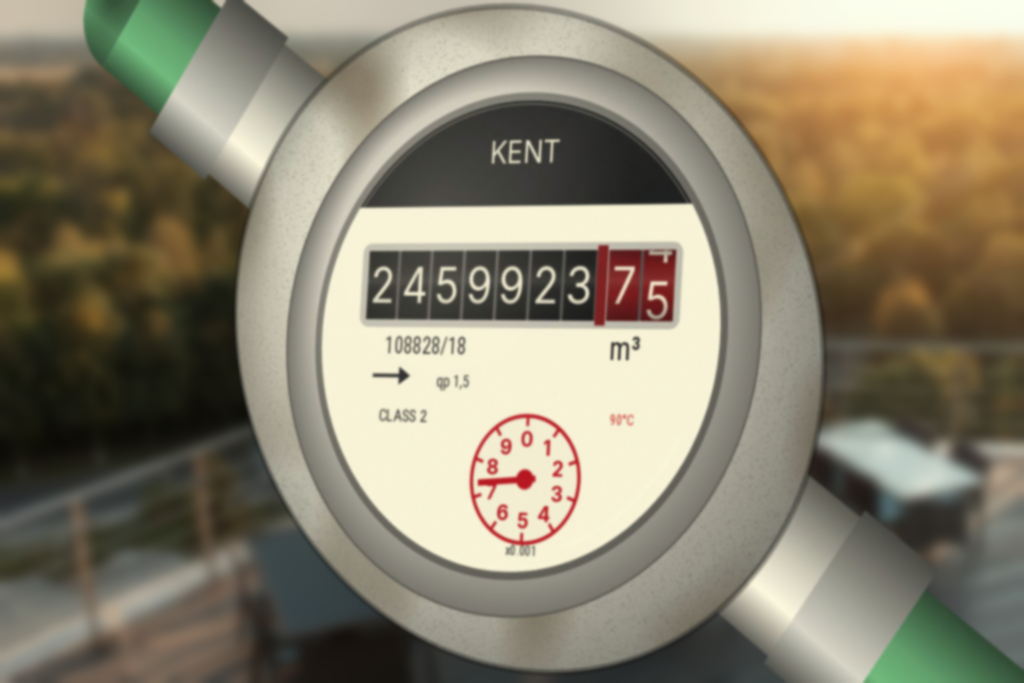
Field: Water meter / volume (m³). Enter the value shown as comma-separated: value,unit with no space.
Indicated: 2459923.747,m³
